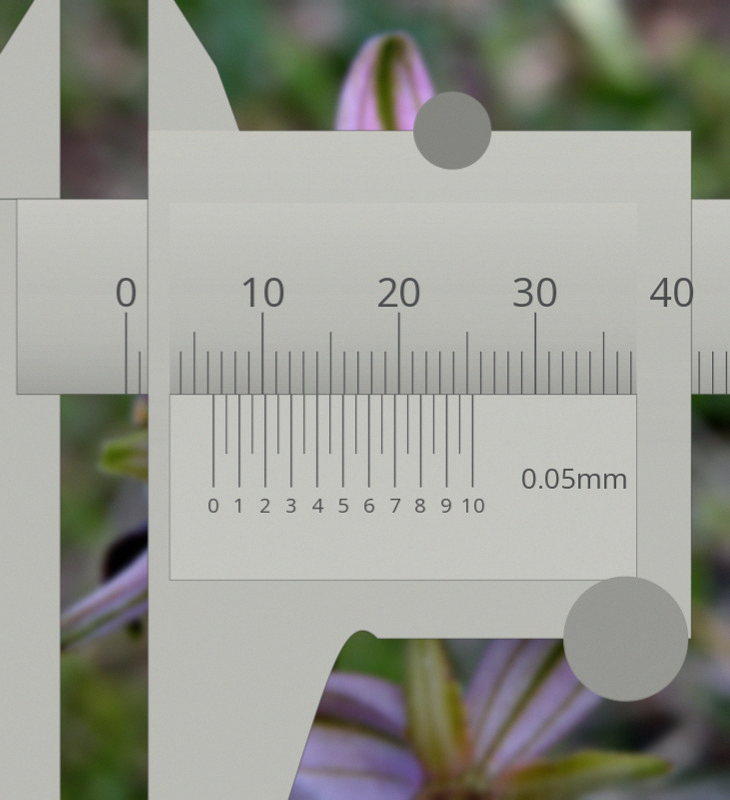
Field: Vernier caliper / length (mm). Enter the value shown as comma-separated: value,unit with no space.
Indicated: 6.4,mm
